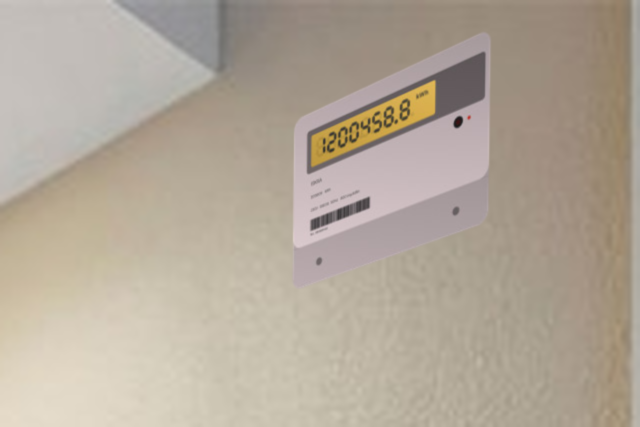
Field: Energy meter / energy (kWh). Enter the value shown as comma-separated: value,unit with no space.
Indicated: 1200458.8,kWh
